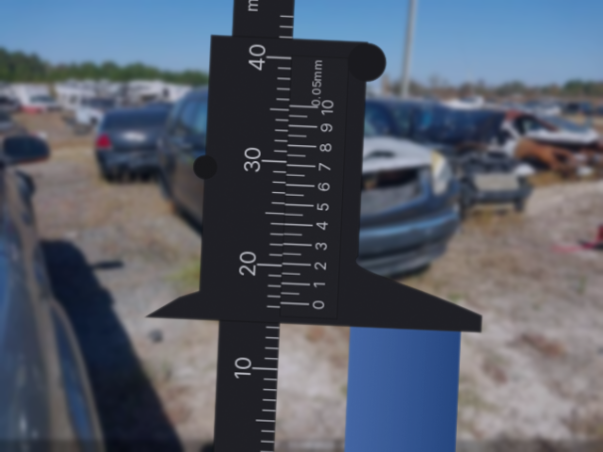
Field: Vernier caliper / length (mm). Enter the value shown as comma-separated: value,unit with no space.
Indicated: 16.4,mm
